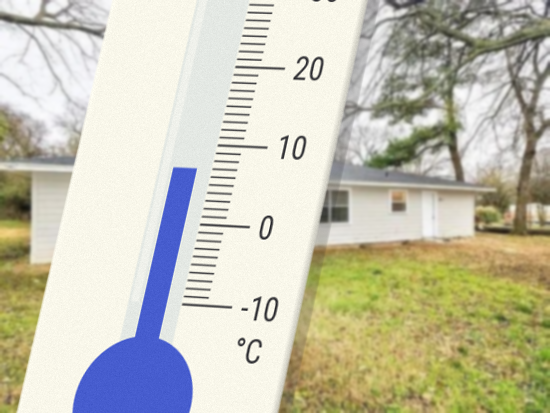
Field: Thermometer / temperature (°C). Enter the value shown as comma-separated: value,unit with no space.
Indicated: 7,°C
